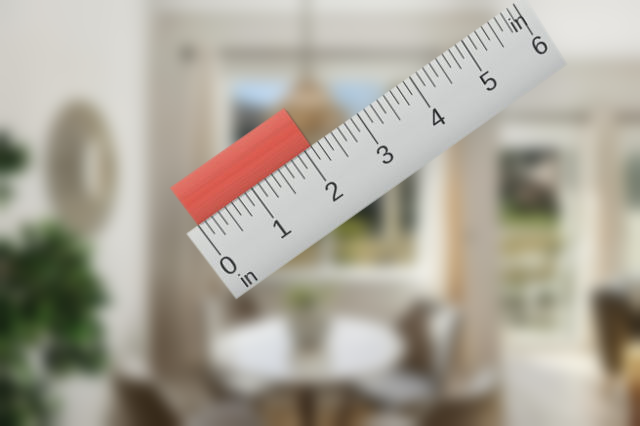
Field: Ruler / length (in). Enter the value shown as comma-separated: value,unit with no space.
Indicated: 2.125,in
